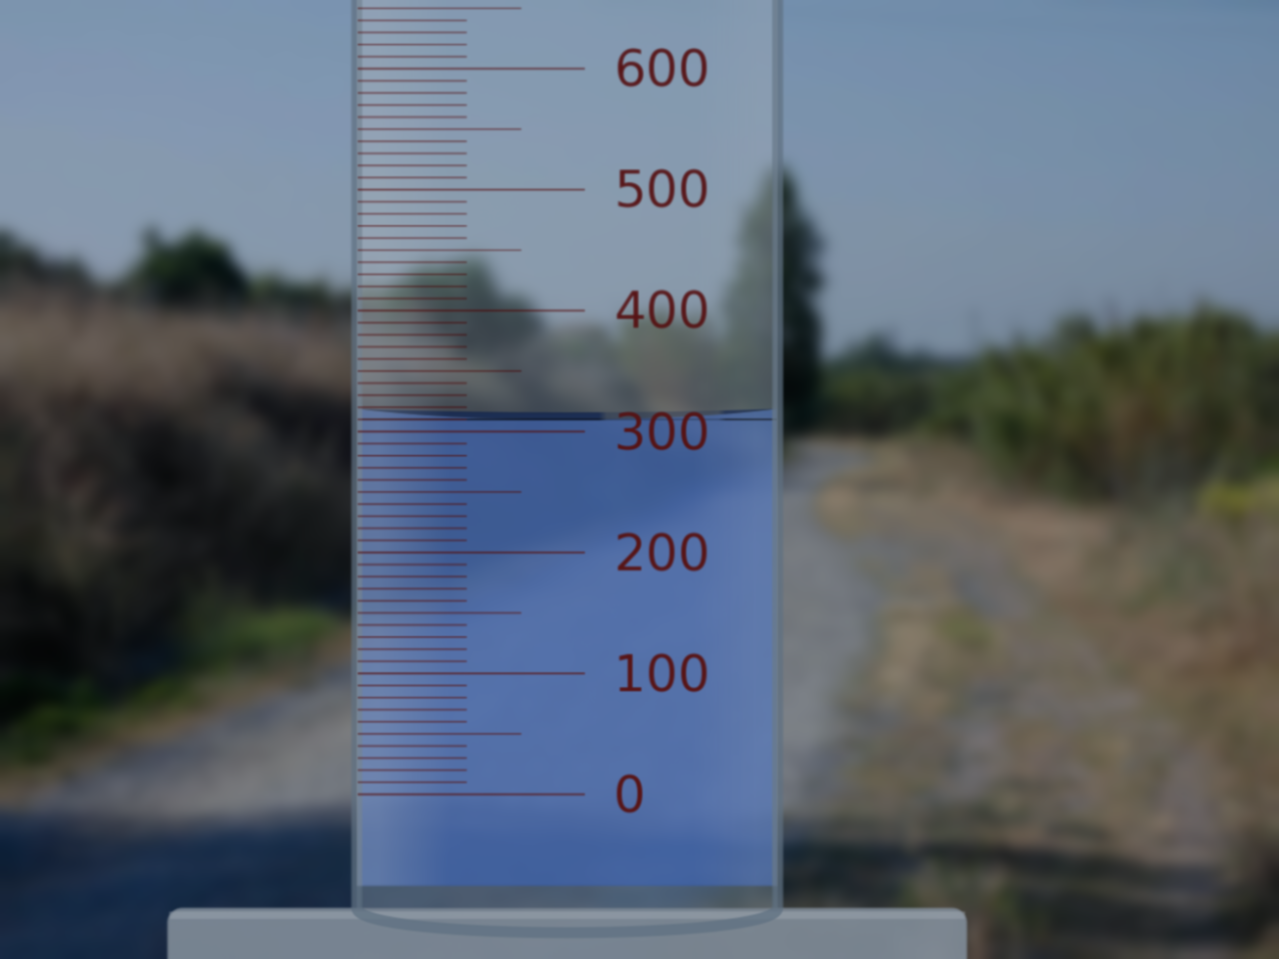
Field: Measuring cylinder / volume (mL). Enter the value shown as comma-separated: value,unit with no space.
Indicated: 310,mL
